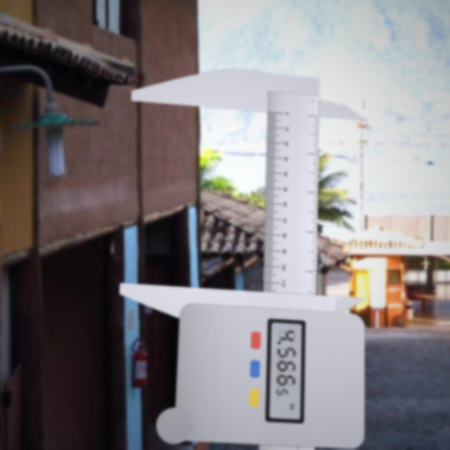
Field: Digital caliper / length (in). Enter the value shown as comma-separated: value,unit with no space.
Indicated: 4.5665,in
